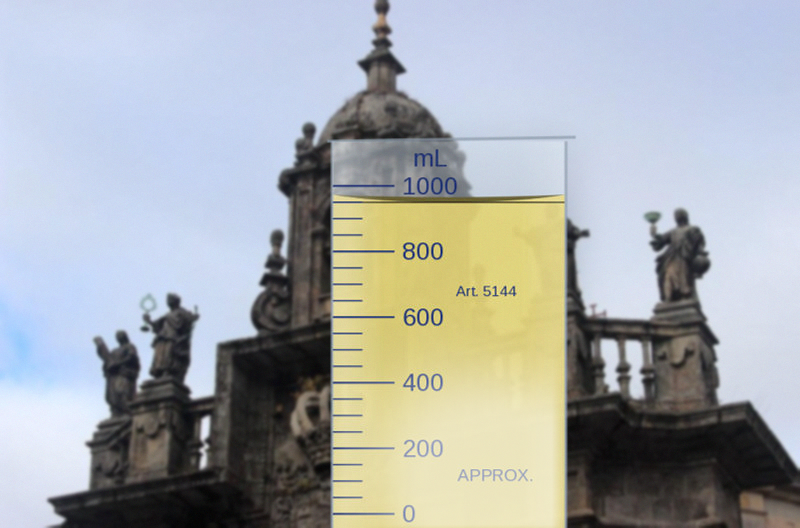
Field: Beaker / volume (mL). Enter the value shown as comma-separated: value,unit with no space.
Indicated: 950,mL
